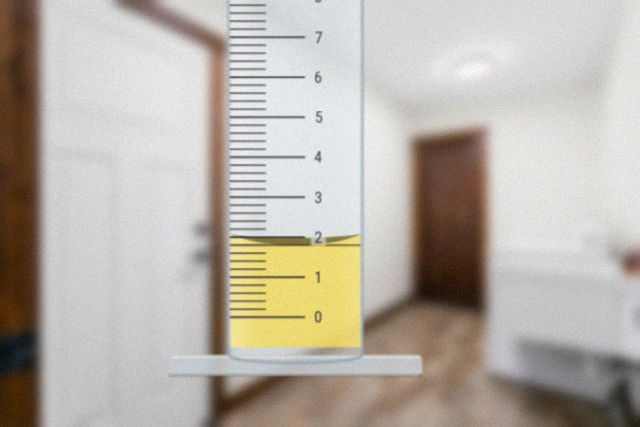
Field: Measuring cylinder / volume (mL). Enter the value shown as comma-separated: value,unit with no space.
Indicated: 1.8,mL
